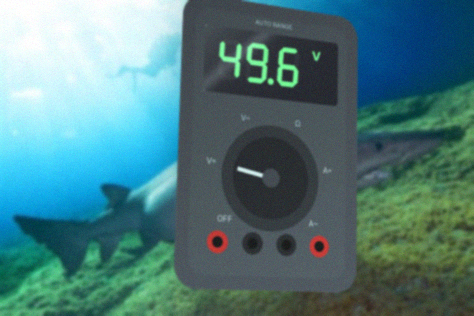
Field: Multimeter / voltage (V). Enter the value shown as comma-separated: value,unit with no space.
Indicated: 49.6,V
